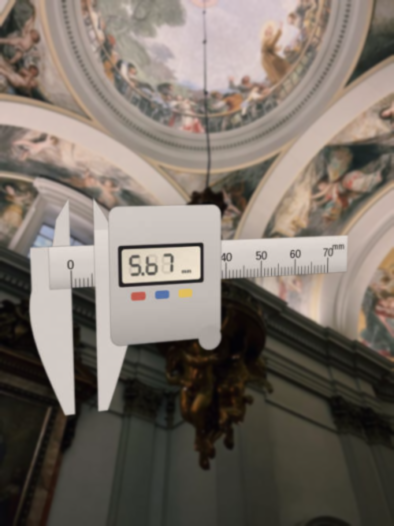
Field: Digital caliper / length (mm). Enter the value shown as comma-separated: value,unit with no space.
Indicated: 5.67,mm
